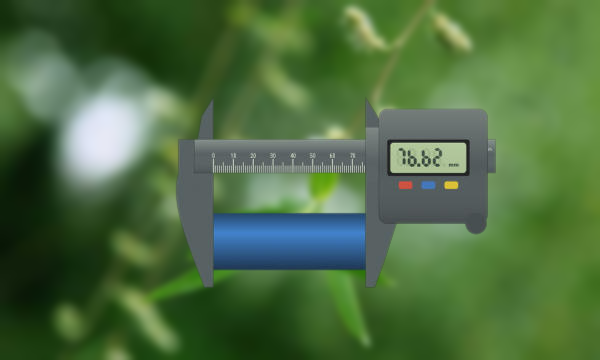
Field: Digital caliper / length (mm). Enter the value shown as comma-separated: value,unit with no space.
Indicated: 76.62,mm
